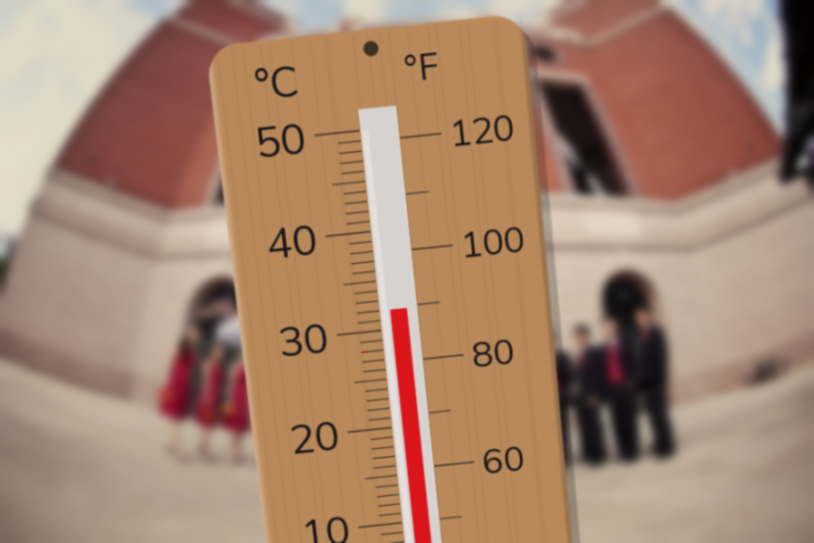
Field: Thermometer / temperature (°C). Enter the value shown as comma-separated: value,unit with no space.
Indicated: 32,°C
